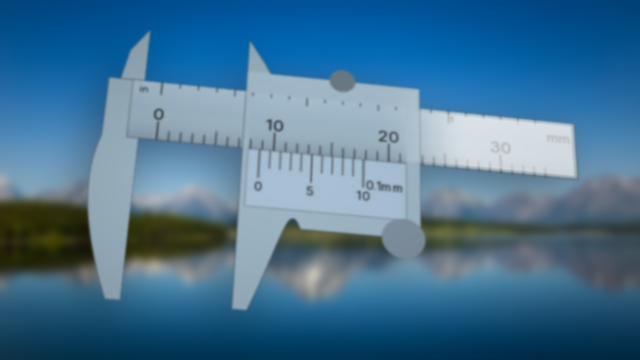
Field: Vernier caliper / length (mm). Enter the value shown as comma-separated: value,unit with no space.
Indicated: 8.8,mm
